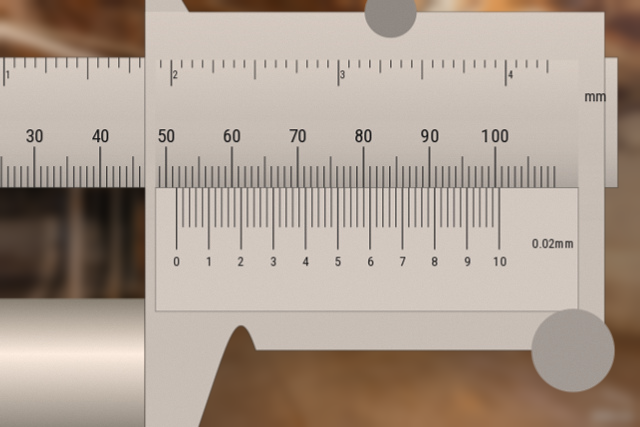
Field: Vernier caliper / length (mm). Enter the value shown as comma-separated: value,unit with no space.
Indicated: 51.6,mm
